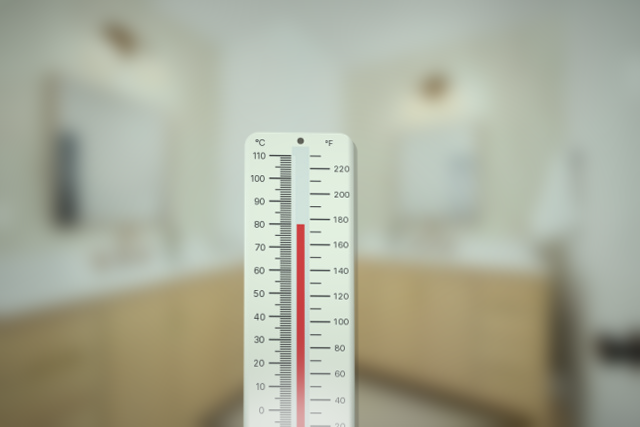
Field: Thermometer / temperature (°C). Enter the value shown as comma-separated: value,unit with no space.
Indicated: 80,°C
